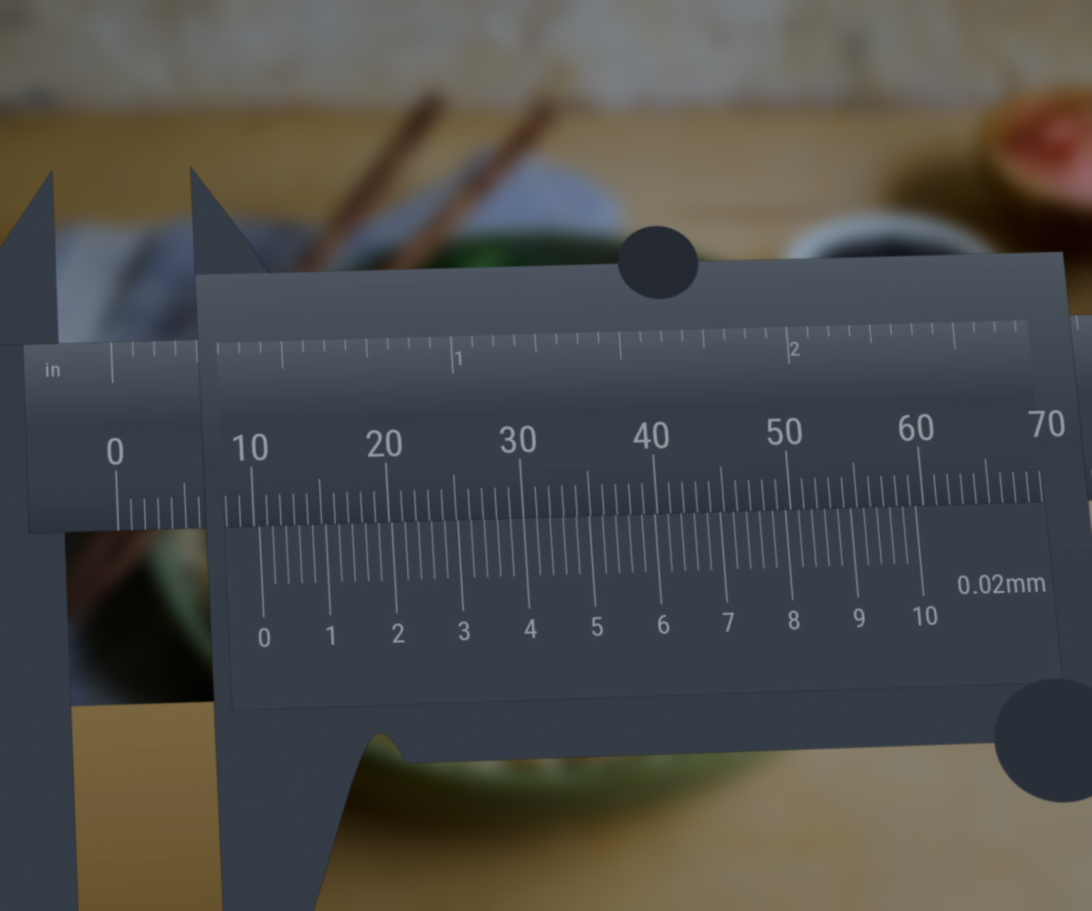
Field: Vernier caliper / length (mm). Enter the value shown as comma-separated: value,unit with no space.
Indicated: 10.4,mm
